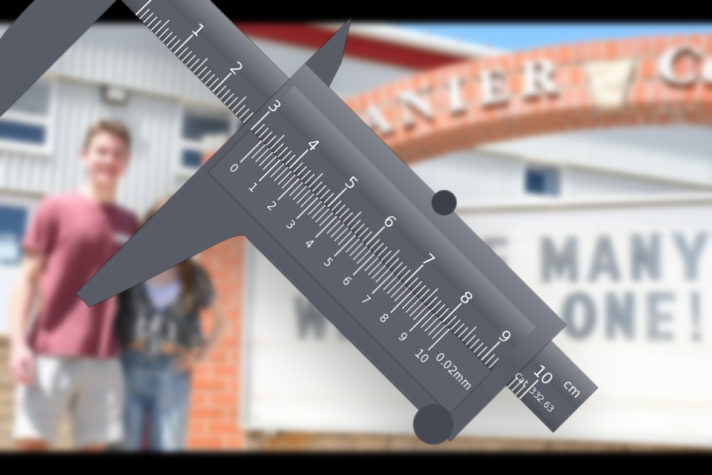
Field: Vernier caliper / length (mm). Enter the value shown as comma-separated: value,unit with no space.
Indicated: 32.8,mm
